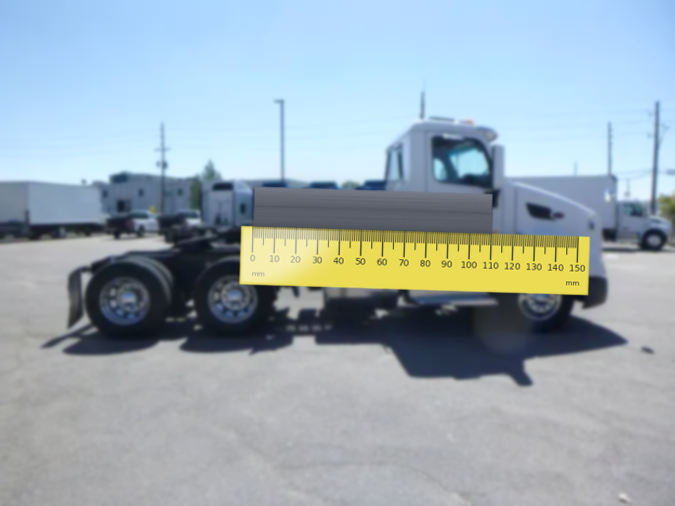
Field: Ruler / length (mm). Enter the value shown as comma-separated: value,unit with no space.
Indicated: 110,mm
